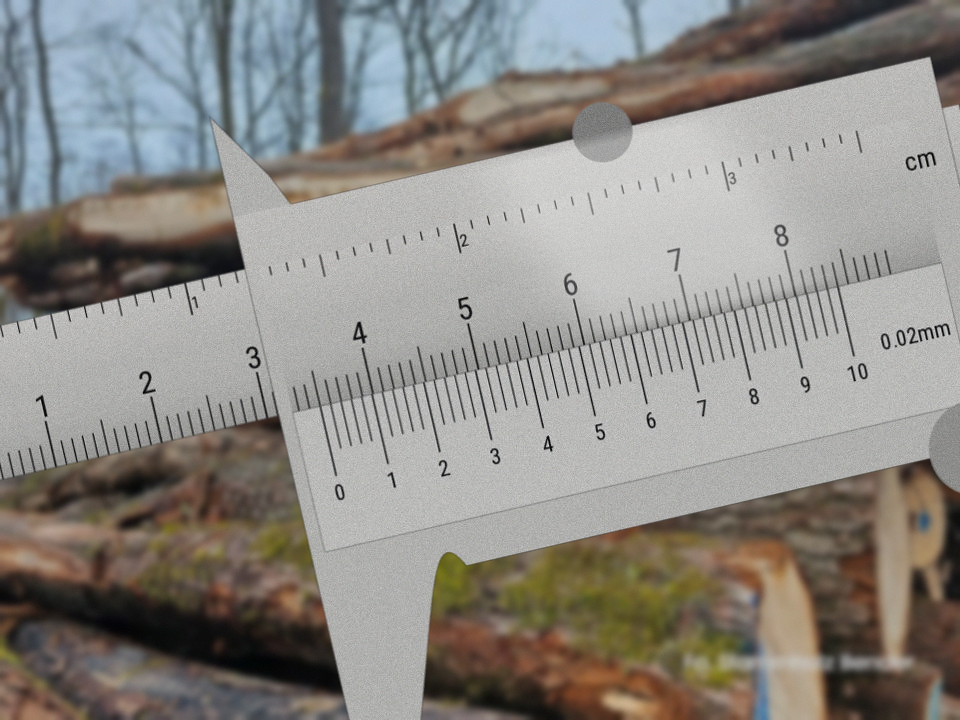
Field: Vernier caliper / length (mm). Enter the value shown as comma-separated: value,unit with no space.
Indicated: 35.0,mm
